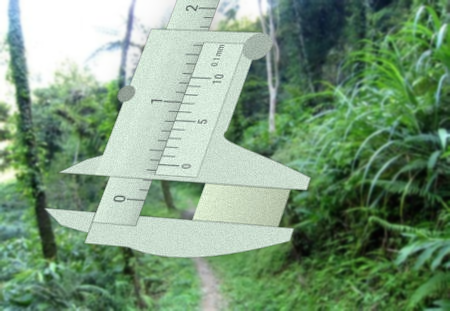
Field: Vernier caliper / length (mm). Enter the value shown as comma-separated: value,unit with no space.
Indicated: 3.6,mm
